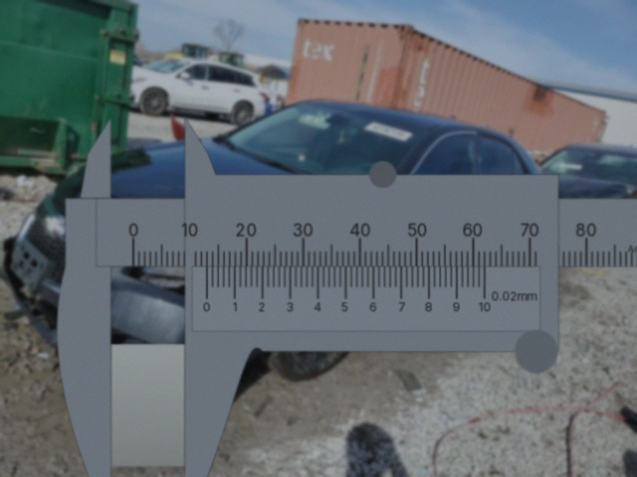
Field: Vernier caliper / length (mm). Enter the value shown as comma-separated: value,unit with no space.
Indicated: 13.0,mm
